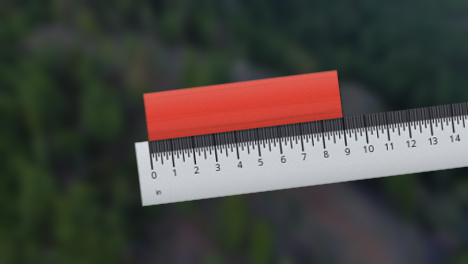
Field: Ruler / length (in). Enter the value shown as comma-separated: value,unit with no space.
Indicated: 9,in
